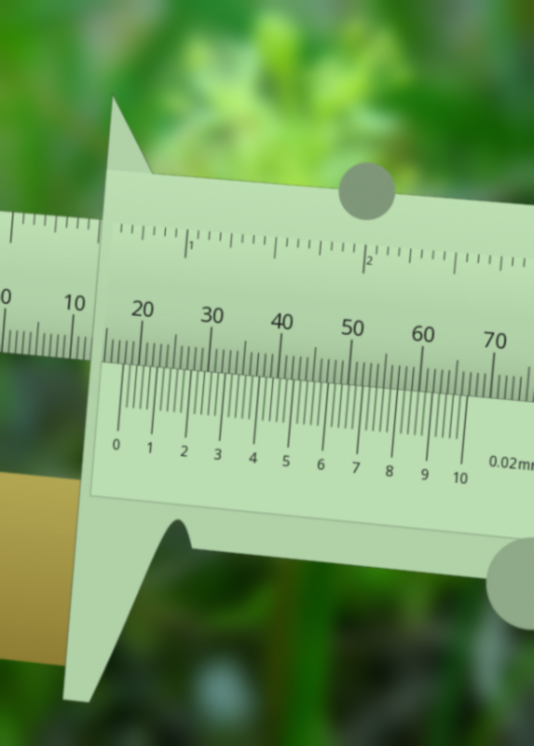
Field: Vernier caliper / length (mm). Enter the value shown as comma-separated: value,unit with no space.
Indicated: 17.8,mm
